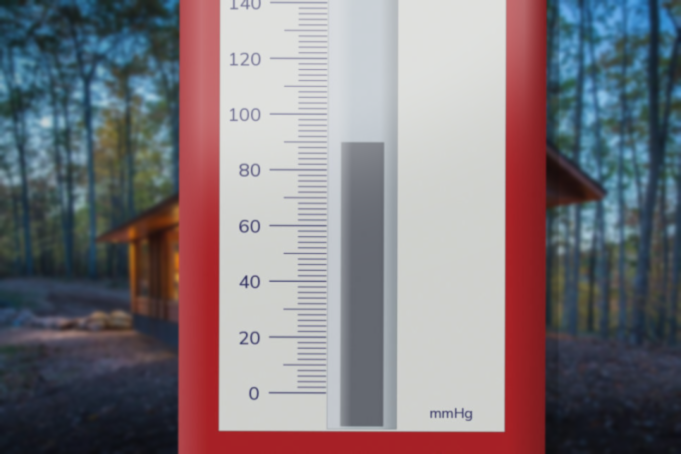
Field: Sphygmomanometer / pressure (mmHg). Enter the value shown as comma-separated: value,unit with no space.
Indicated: 90,mmHg
